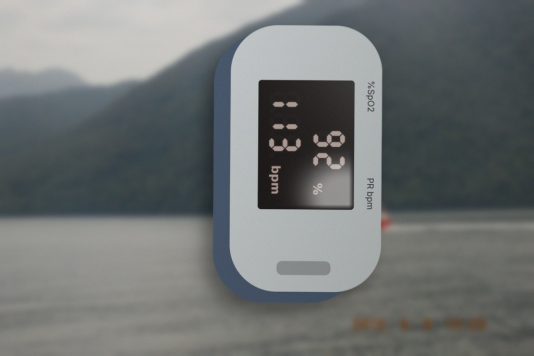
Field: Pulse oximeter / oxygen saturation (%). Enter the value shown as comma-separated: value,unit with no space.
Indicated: 92,%
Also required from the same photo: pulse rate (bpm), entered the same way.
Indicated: 113,bpm
